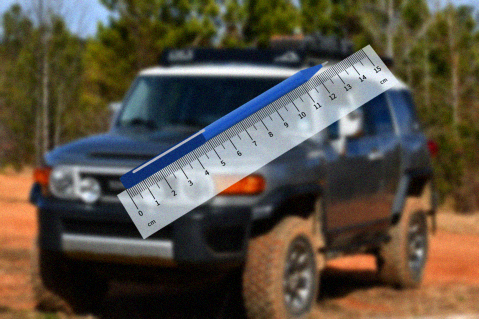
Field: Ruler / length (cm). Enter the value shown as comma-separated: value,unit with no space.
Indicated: 13,cm
